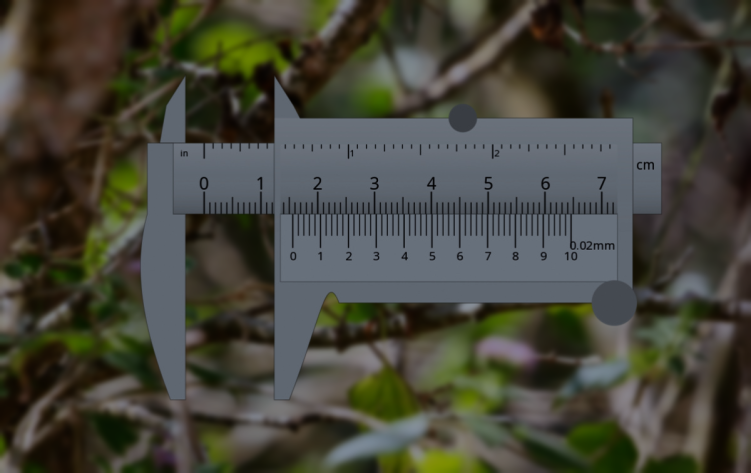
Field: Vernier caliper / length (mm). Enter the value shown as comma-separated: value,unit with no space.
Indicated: 15.6,mm
